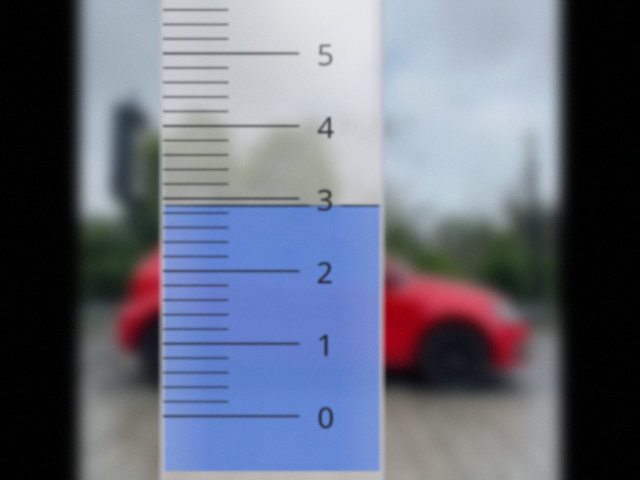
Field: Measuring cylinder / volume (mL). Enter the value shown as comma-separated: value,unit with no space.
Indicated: 2.9,mL
